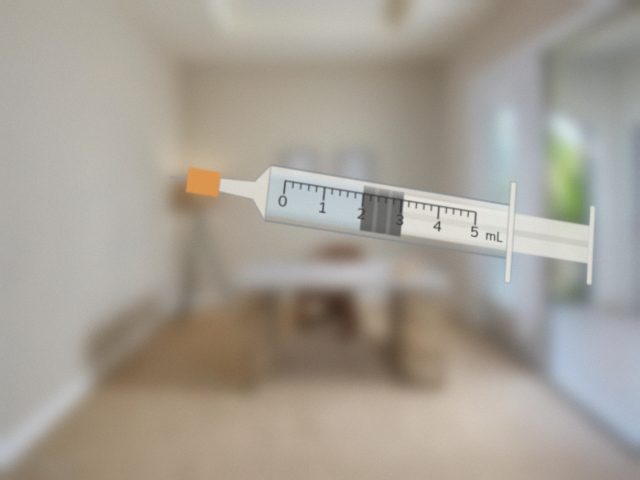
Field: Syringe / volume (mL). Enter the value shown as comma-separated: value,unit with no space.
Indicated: 2,mL
